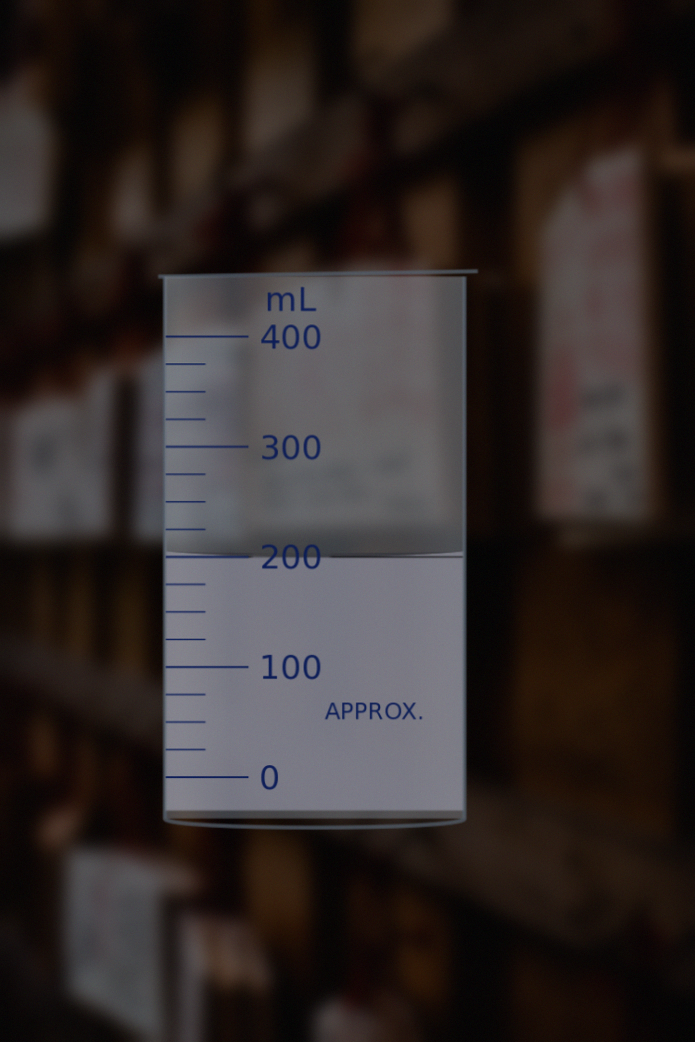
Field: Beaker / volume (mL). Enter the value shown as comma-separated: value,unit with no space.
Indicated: 200,mL
